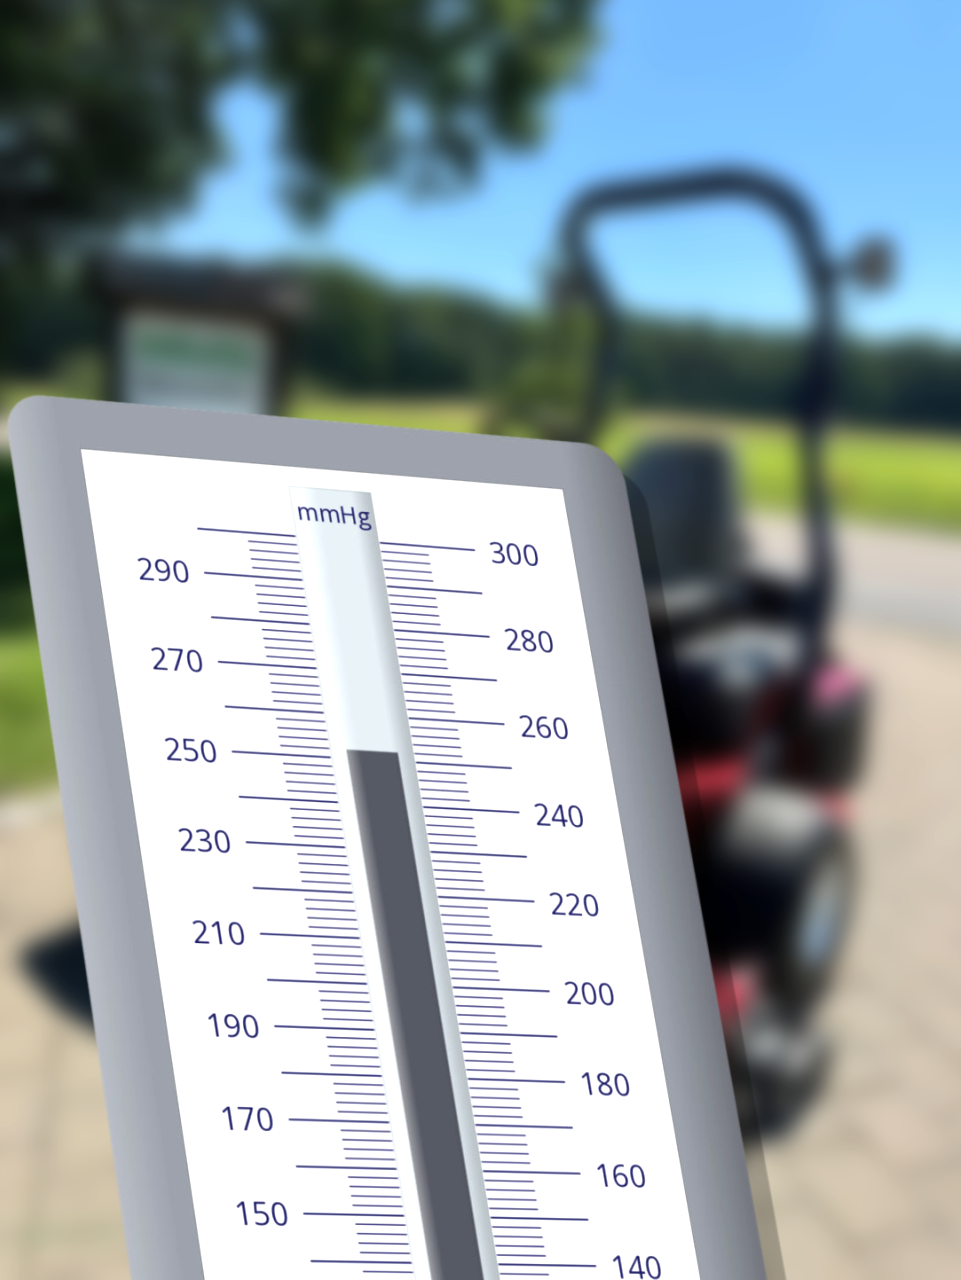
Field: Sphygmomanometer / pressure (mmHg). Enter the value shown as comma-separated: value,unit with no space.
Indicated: 252,mmHg
